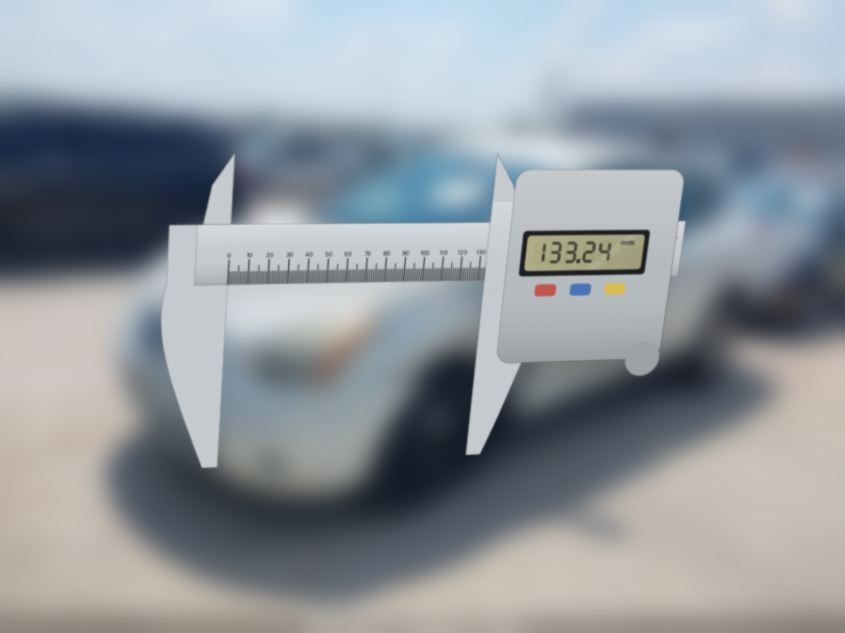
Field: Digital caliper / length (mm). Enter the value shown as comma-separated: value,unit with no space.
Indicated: 133.24,mm
